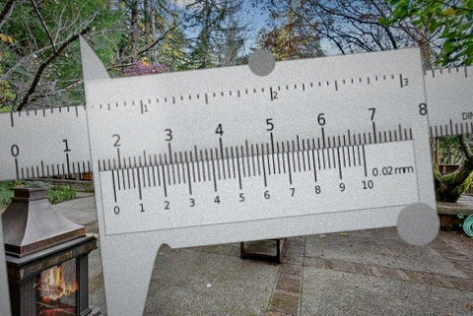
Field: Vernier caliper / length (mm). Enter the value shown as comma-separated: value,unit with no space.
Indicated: 18.5,mm
